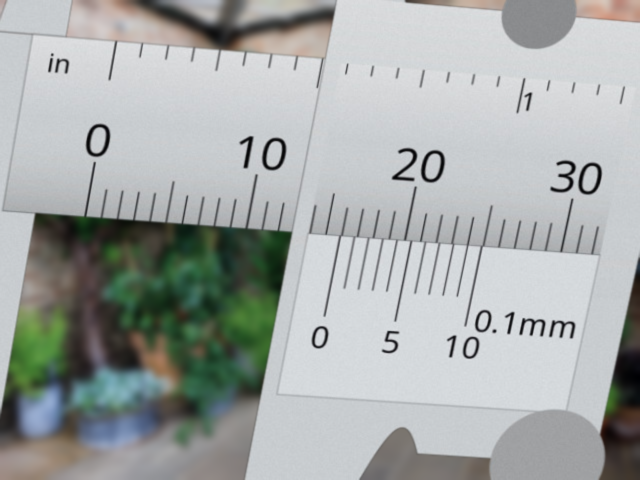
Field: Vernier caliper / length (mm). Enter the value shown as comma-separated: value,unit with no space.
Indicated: 15.9,mm
